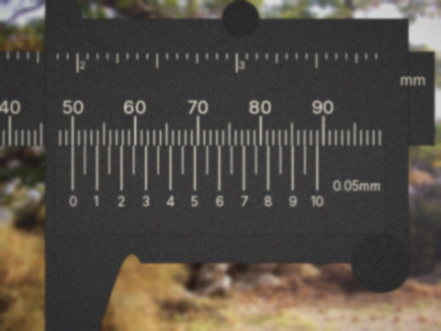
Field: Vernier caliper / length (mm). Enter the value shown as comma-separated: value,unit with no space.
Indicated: 50.0,mm
